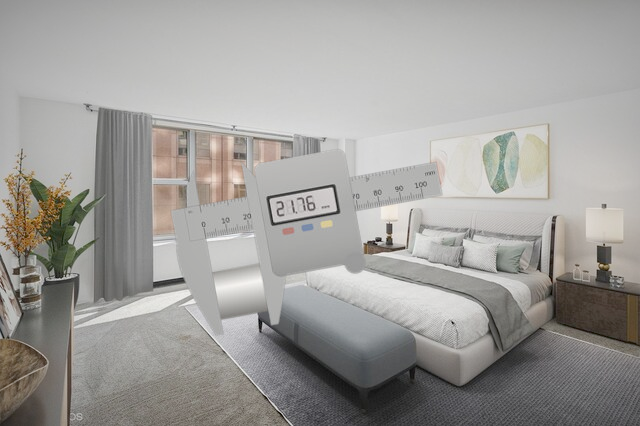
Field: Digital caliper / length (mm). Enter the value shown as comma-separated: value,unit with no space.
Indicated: 21.76,mm
